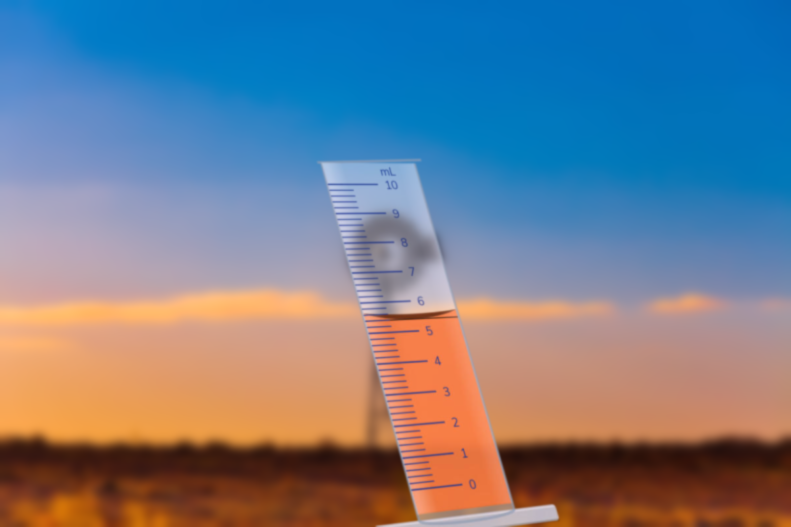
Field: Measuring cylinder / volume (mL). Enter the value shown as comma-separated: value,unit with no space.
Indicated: 5.4,mL
